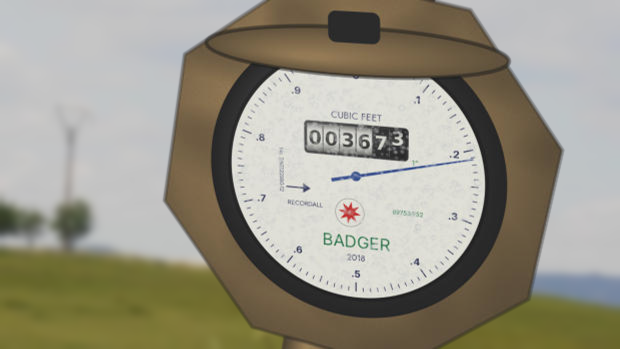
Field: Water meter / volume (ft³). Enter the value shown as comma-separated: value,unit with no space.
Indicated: 3673.21,ft³
